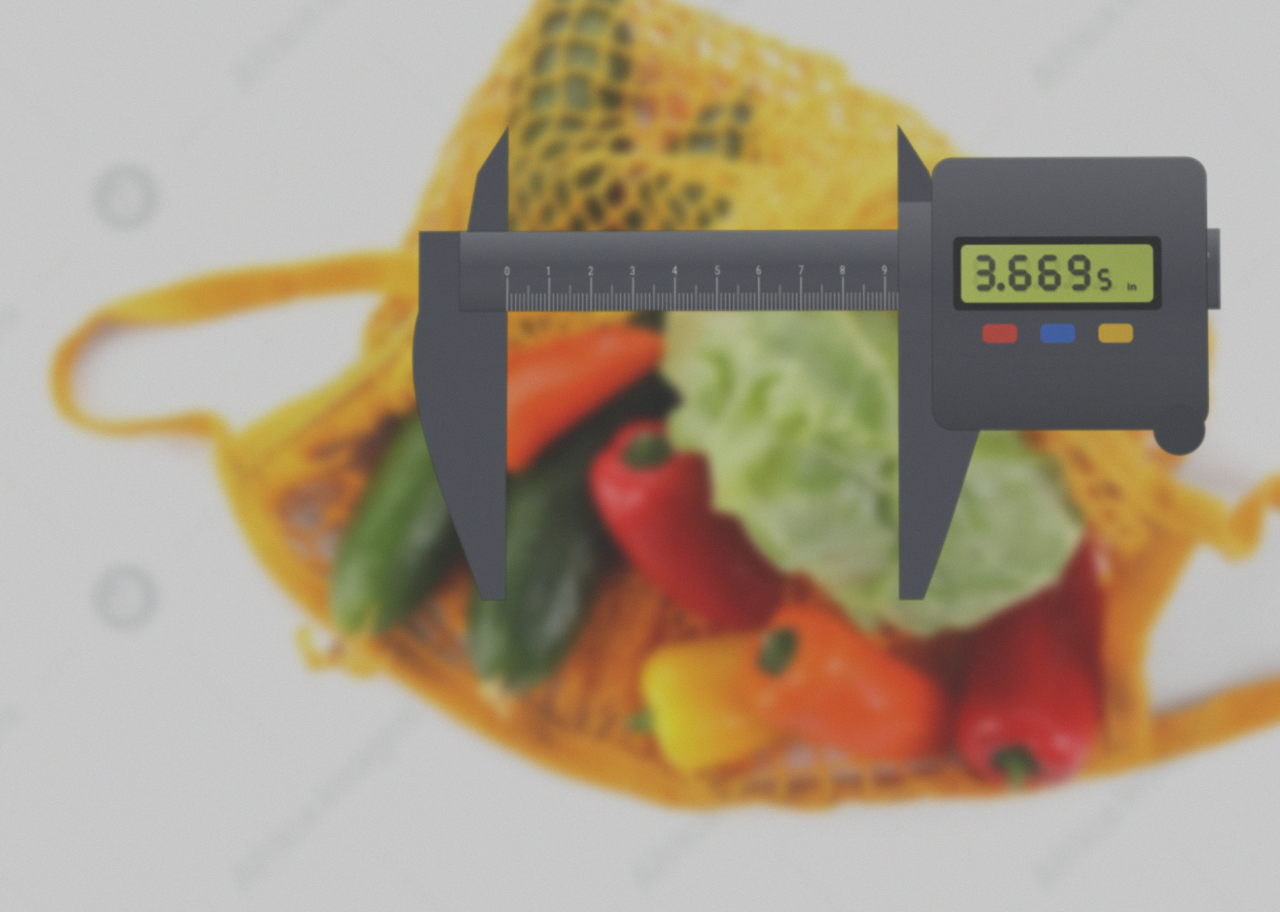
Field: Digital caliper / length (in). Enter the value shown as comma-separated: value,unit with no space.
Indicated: 3.6695,in
